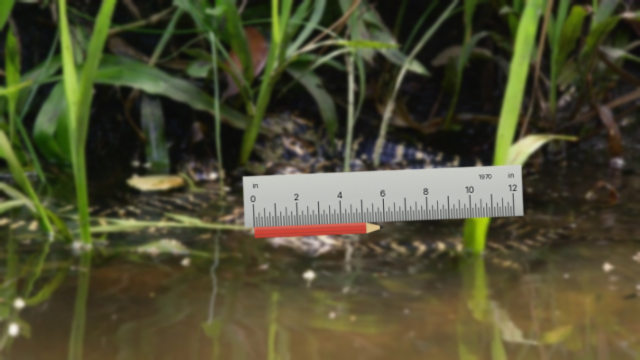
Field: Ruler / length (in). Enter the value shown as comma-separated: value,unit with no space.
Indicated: 6,in
